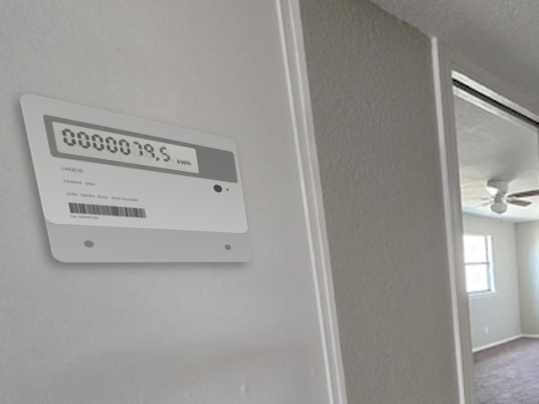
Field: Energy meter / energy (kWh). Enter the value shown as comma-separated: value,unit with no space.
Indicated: 79.5,kWh
